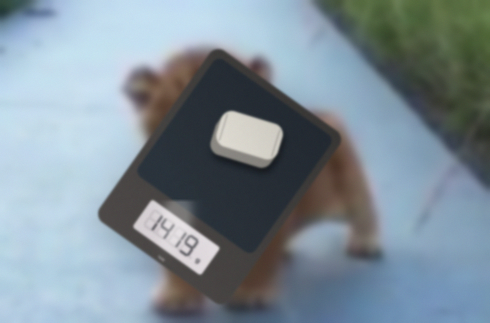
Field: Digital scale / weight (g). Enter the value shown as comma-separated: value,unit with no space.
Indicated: 1419,g
